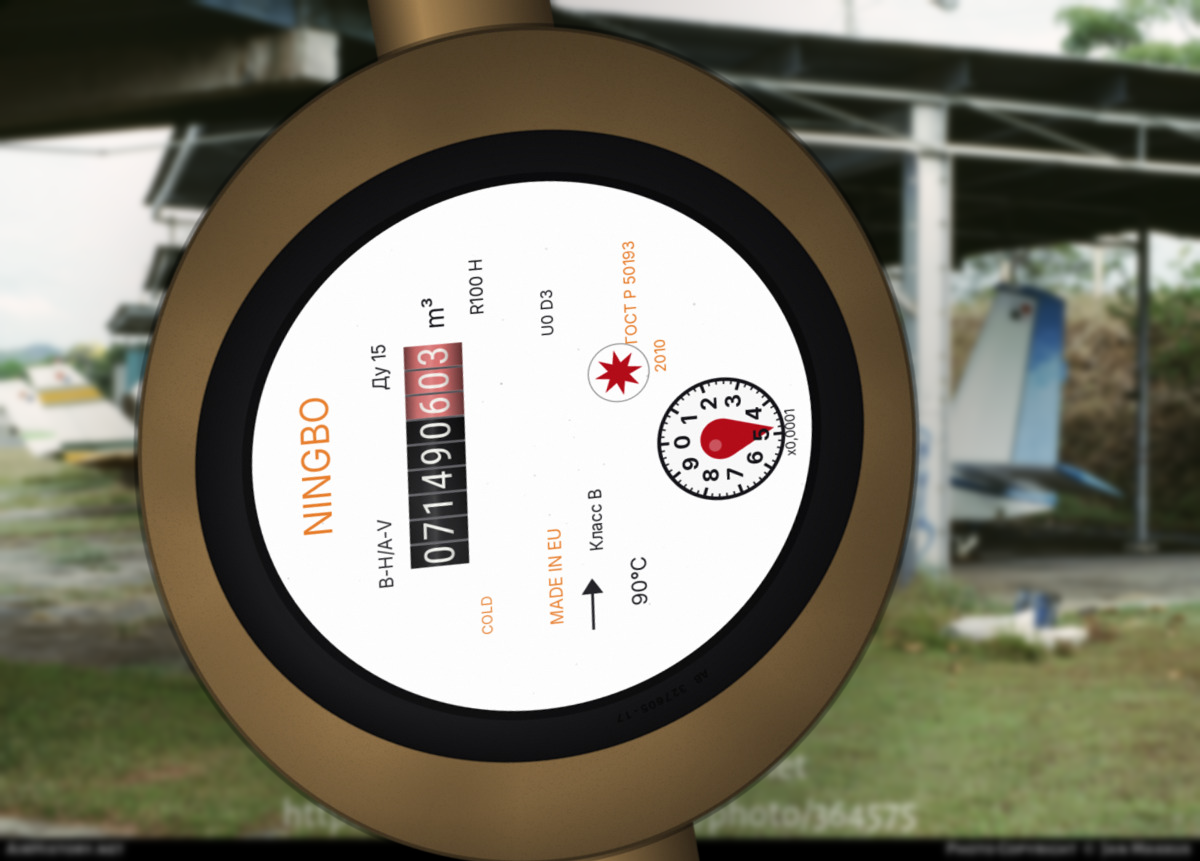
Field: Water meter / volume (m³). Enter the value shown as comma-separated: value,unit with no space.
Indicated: 71490.6034,m³
